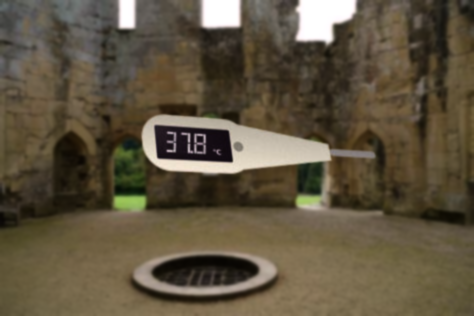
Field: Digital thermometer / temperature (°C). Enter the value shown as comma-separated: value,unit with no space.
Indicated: 37.8,°C
